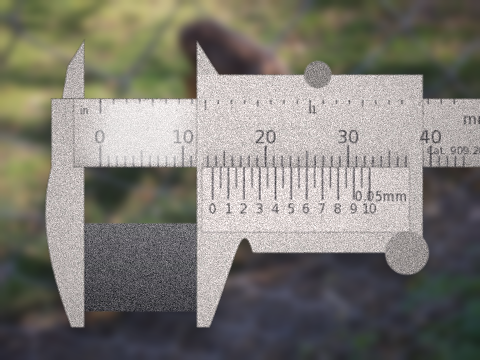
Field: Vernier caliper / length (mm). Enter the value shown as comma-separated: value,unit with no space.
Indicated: 13.6,mm
